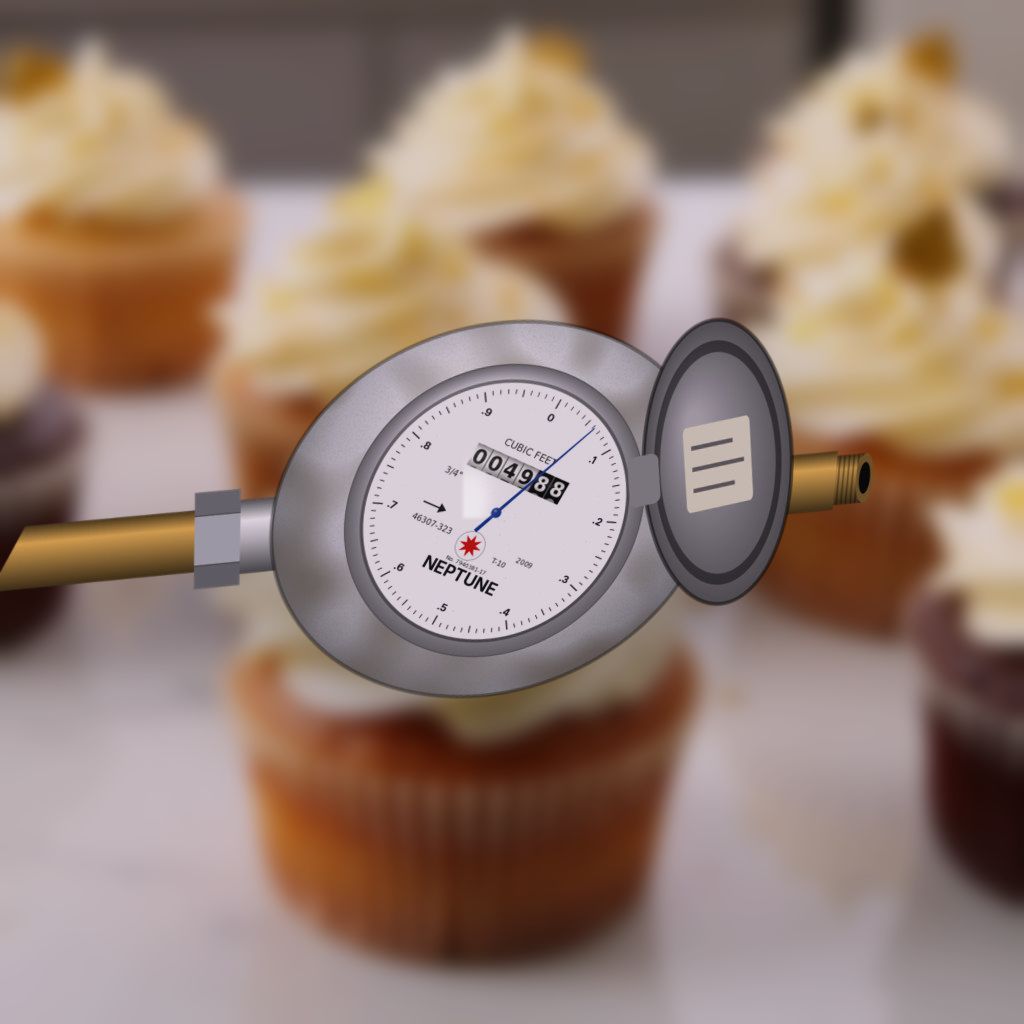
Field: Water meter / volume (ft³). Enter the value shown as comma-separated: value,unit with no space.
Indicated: 4988.06,ft³
